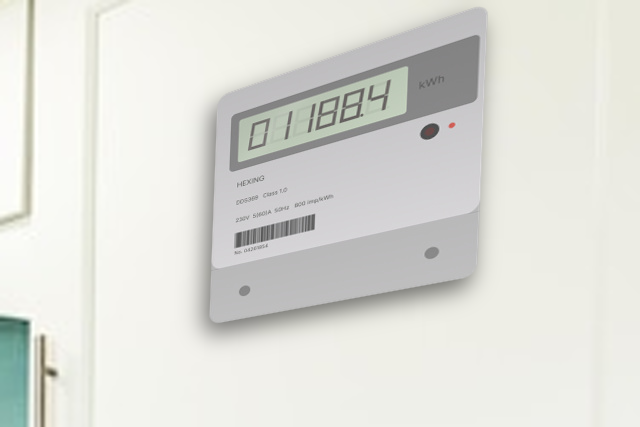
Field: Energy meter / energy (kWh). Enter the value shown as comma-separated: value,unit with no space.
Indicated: 1188.4,kWh
